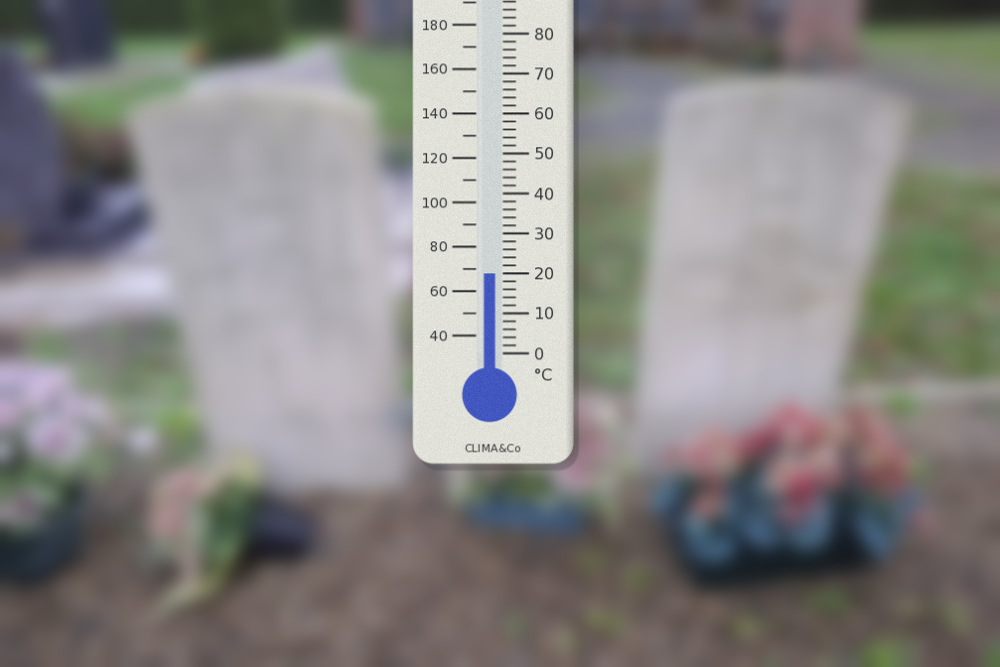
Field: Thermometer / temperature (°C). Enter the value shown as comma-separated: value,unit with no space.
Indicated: 20,°C
